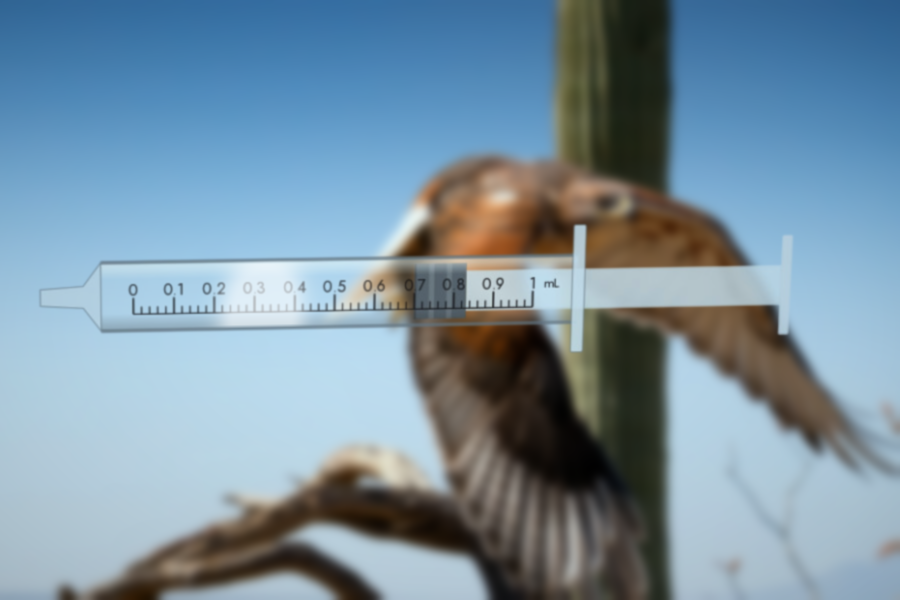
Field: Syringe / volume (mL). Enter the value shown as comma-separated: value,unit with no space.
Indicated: 0.7,mL
